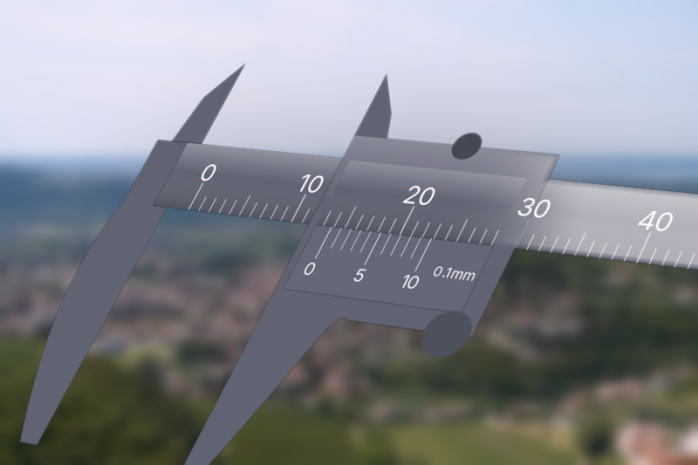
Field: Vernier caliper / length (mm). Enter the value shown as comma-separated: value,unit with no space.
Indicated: 13.8,mm
